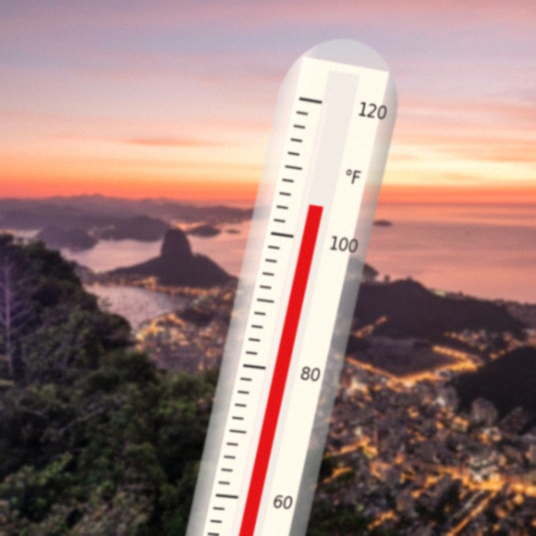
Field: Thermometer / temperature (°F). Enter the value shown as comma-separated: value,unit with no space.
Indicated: 105,°F
